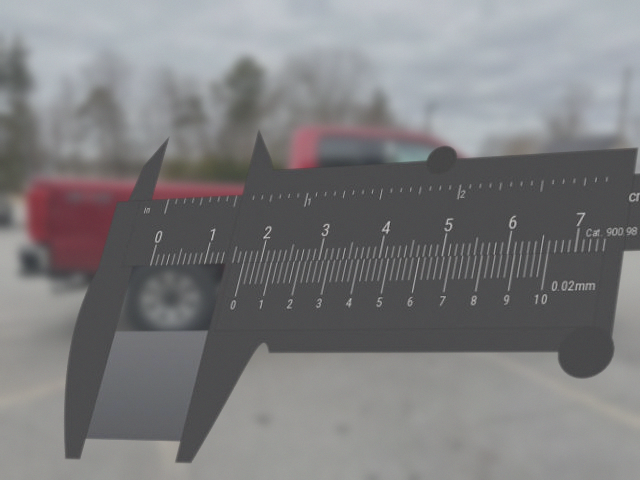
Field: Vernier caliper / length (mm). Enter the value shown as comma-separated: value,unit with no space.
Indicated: 17.0,mm
